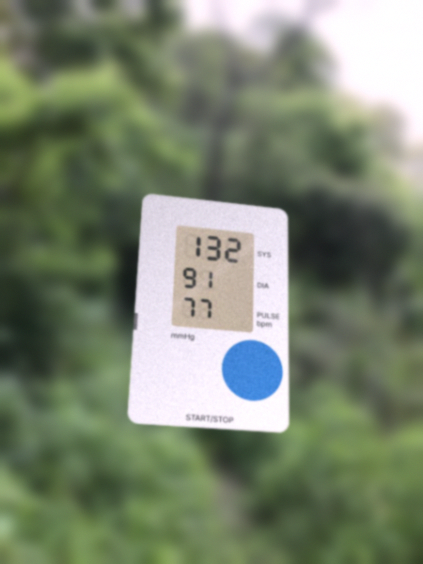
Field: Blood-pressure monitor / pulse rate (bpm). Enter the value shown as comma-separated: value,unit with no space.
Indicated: 77,bpm
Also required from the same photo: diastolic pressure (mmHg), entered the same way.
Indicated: 91,mmHg
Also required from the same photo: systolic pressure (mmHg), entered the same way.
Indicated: 132,mmHg
